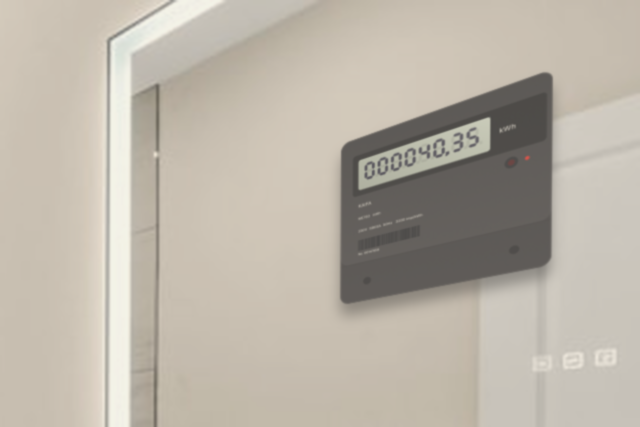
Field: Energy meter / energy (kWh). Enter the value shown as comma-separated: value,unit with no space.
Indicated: 40.35,kWh
